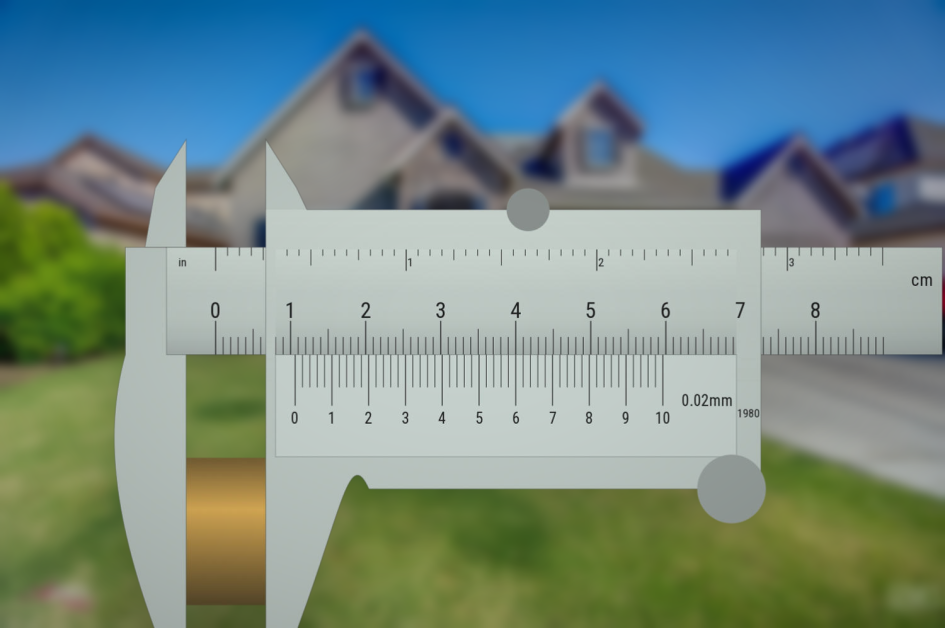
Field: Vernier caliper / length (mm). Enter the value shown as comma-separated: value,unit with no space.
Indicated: 10.6,mm
